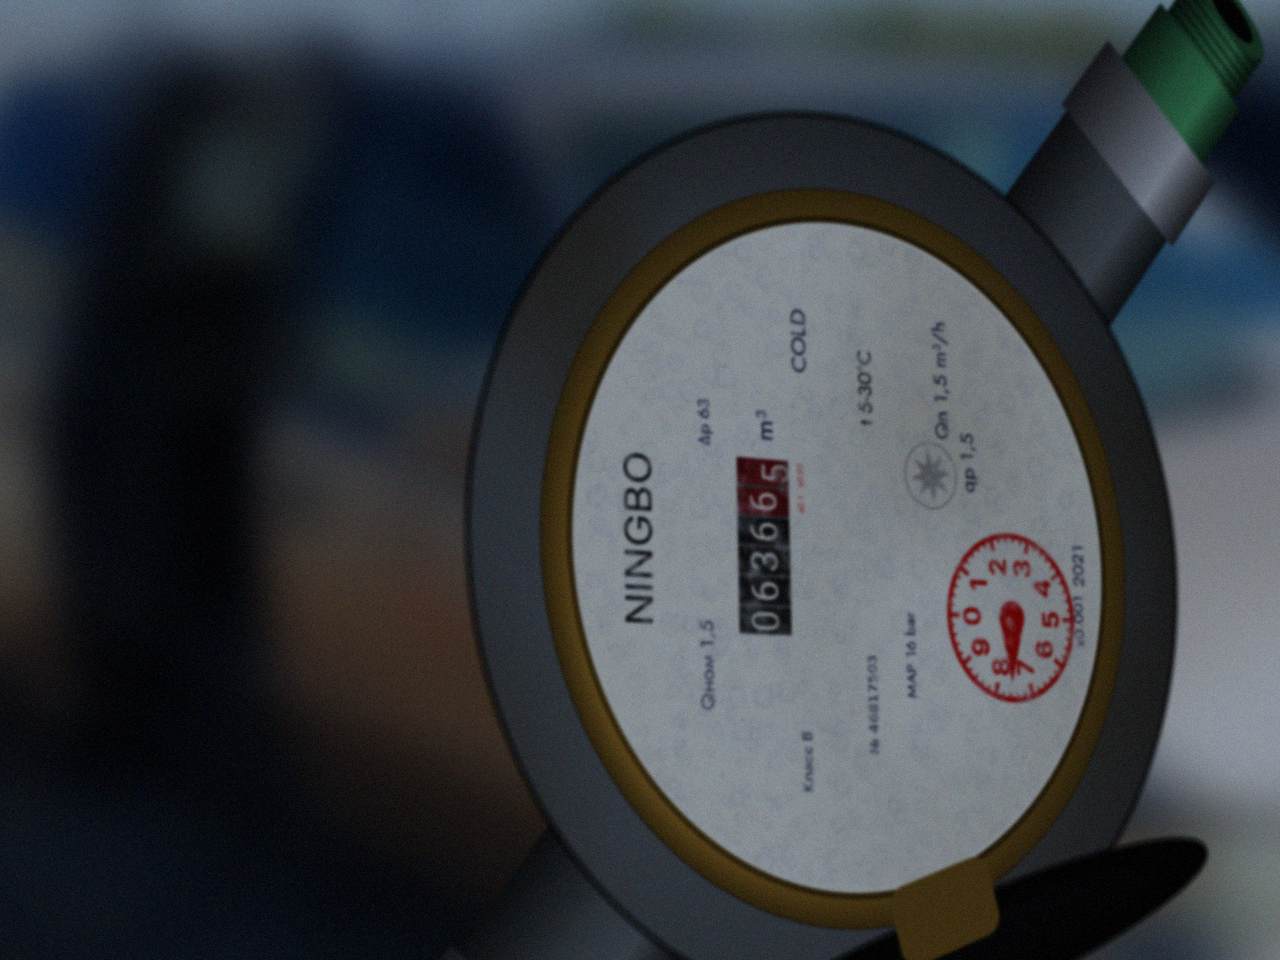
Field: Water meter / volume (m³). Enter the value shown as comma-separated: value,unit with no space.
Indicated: 636.647,m³
